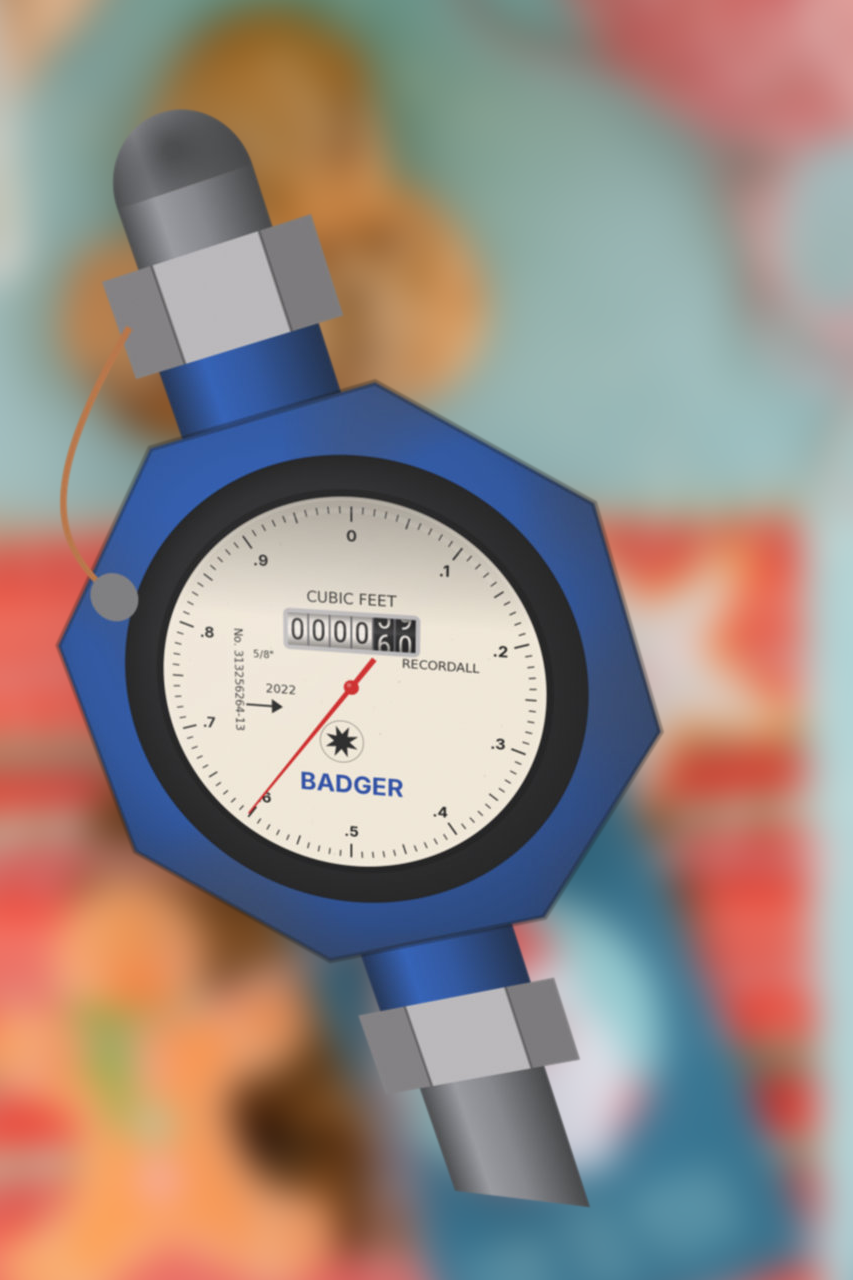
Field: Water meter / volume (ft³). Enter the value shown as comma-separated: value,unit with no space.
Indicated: 59.60,ft³
